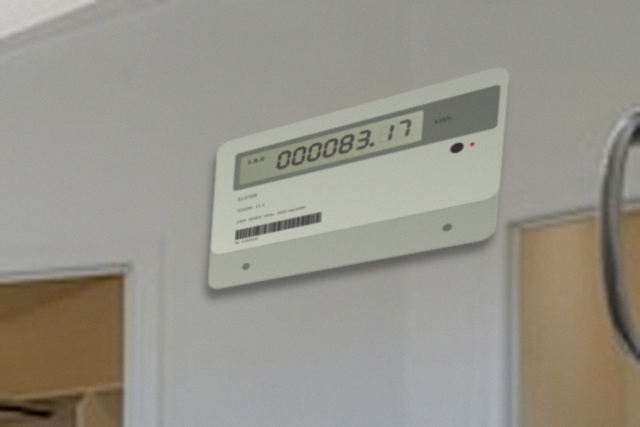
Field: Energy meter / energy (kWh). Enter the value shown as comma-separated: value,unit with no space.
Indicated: 83.17,kWh
